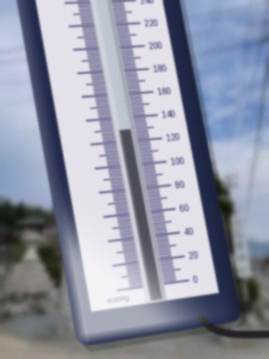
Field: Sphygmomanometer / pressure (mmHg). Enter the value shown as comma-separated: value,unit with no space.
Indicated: 130,mmHg
